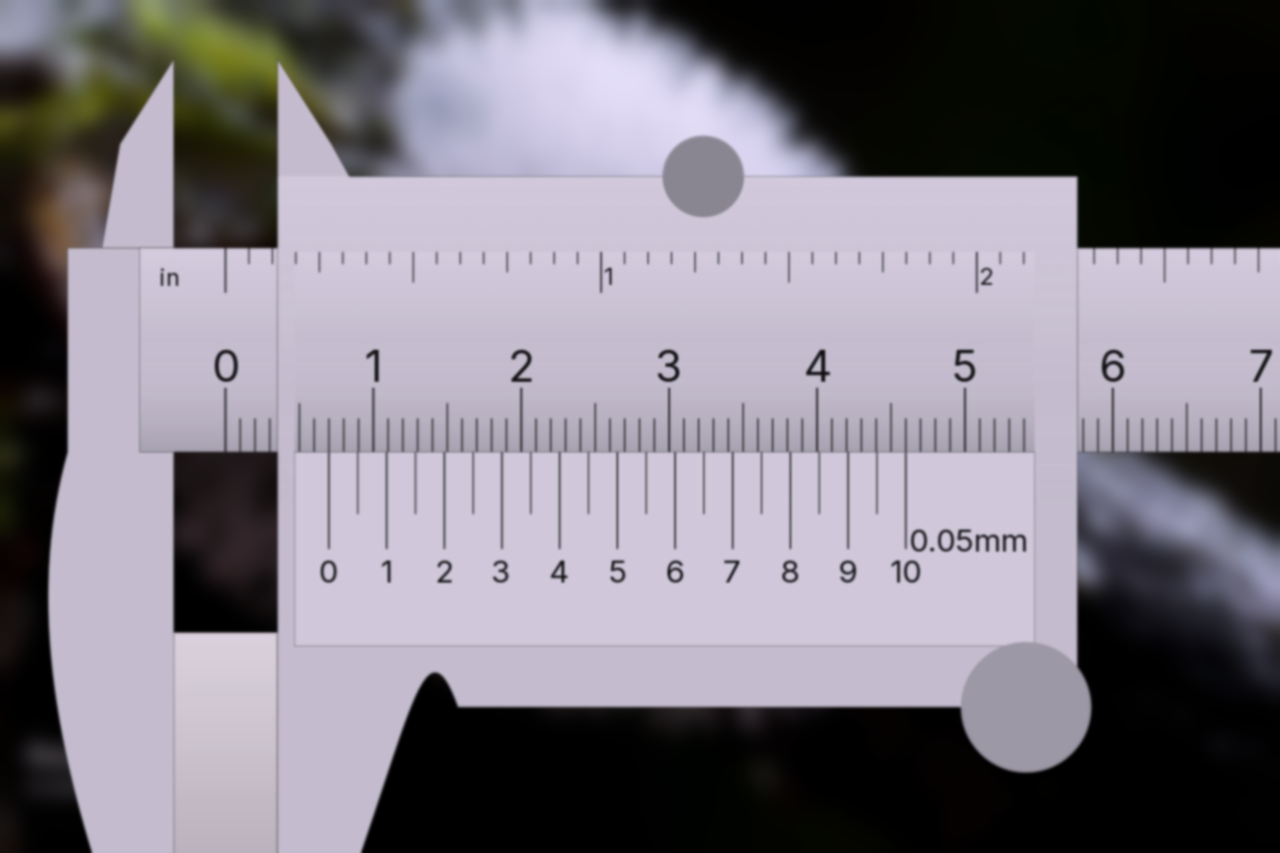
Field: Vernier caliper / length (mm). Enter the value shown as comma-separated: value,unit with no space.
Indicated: 7.0,mm
